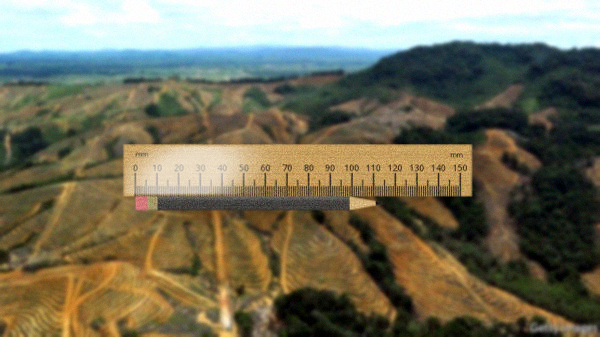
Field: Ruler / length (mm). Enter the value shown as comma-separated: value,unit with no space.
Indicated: 115,mm
